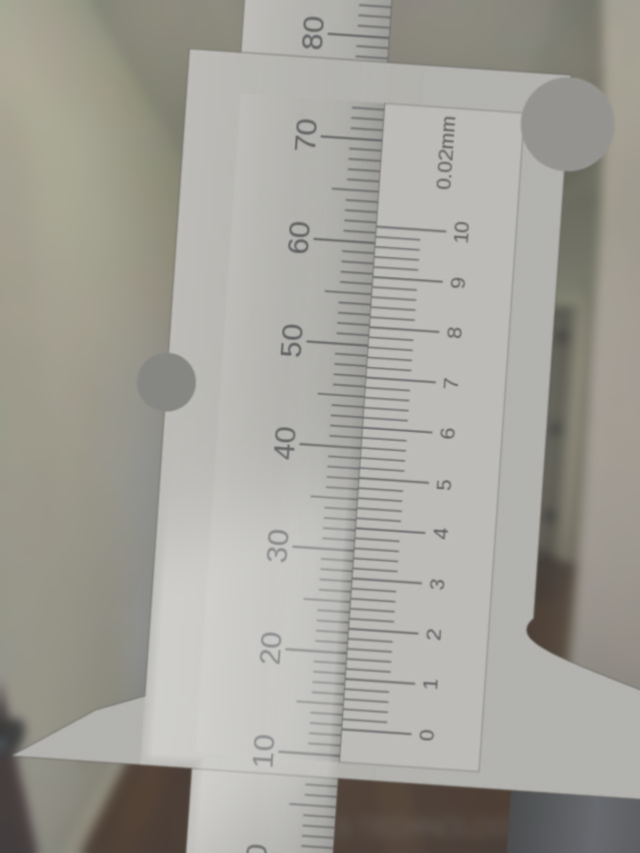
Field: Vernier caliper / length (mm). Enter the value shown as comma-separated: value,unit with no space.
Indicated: 12.6,mm
